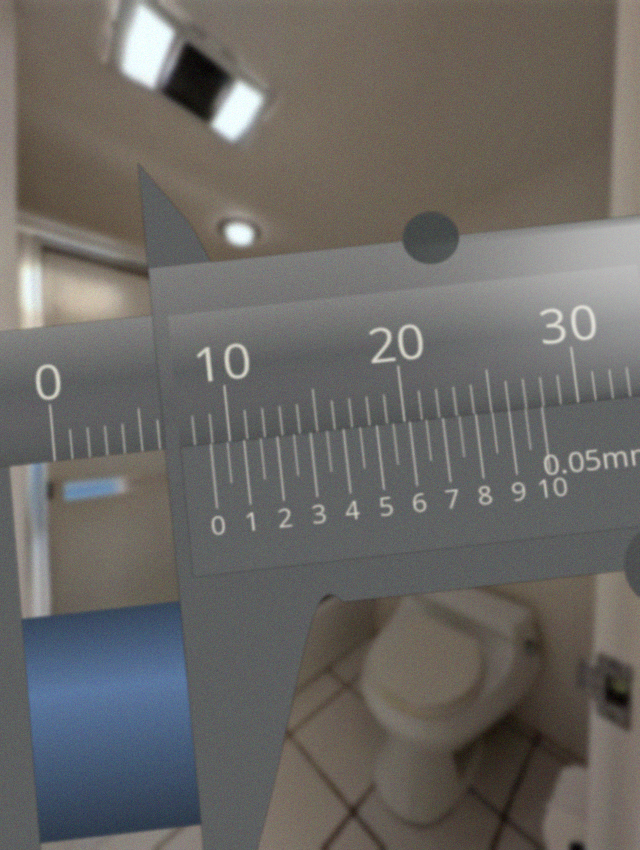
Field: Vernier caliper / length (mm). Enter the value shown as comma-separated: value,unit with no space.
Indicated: 8.9,mm
